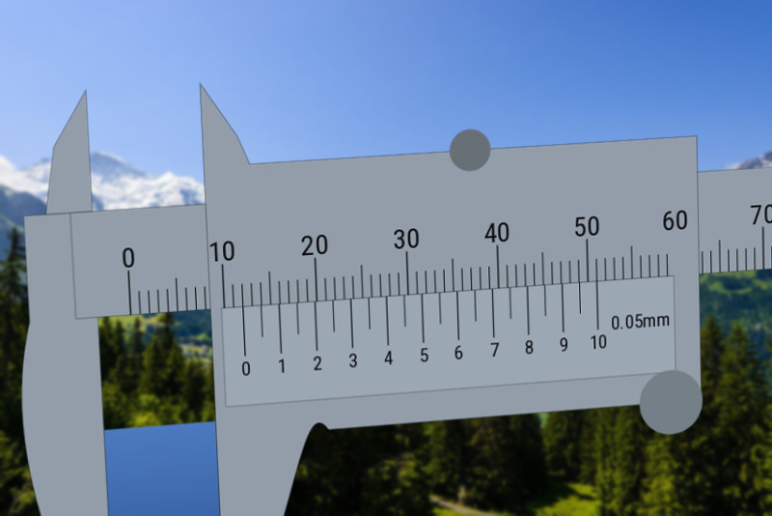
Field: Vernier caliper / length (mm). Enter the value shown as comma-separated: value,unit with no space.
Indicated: 12.0,mm
